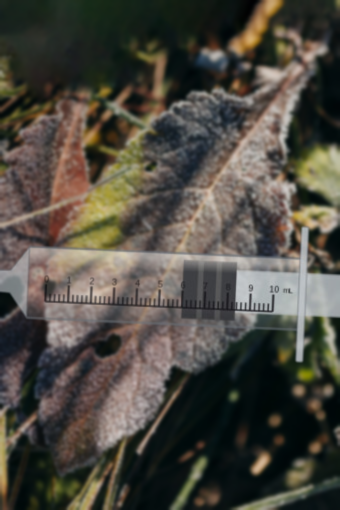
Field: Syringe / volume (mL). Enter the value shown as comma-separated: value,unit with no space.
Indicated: 6,mL
